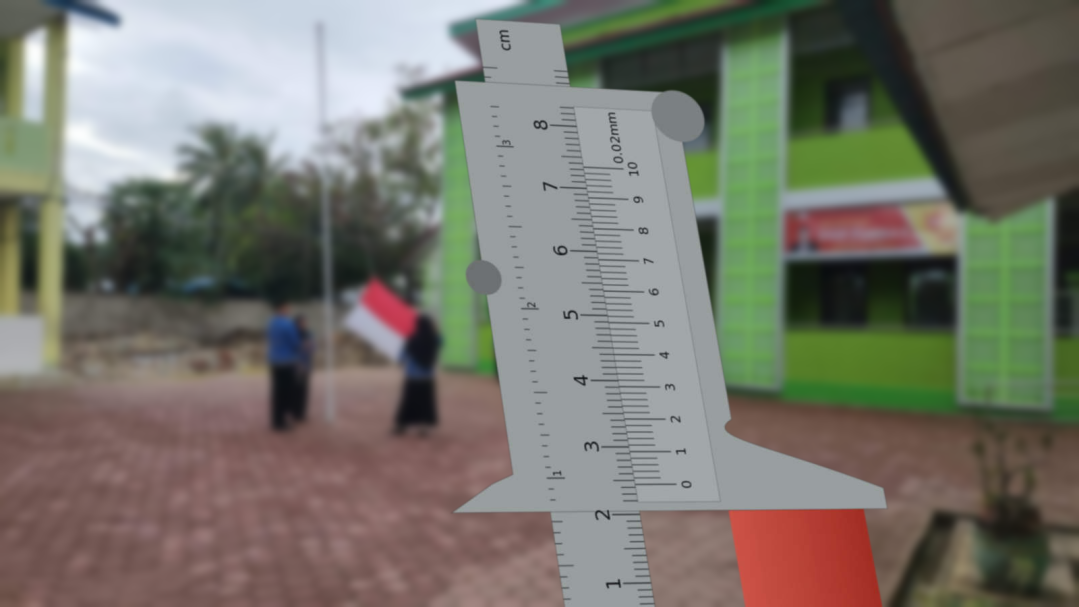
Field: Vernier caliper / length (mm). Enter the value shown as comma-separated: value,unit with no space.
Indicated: 24.4,mm
